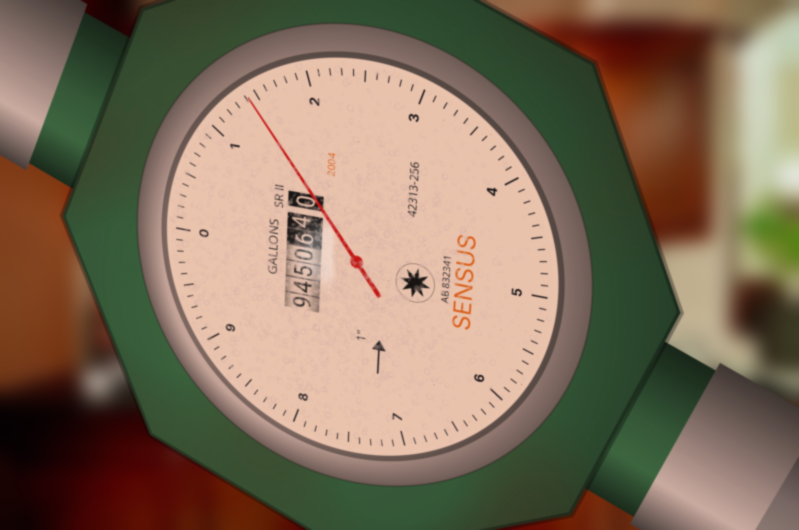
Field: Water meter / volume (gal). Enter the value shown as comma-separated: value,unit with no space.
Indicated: 9450641.4,gal
